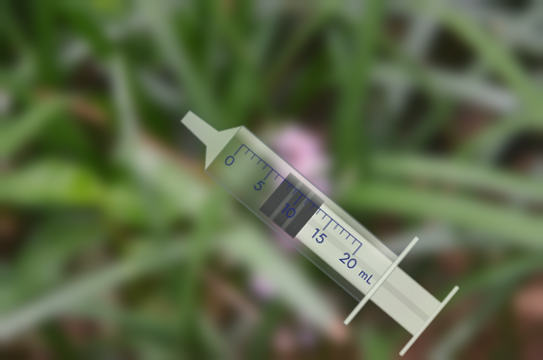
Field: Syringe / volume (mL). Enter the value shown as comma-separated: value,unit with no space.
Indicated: 7,mL
